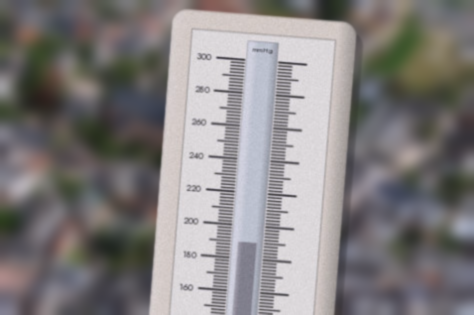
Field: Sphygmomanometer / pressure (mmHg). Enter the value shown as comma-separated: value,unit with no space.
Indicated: 190,mmHg
